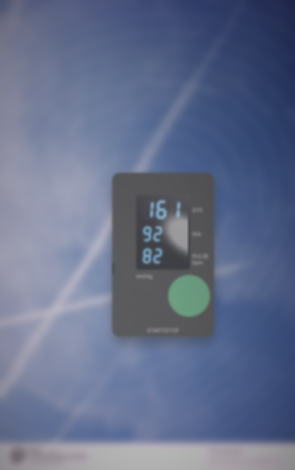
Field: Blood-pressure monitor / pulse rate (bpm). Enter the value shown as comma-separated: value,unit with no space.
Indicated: 82,bpm
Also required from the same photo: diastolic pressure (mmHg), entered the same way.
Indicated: 92,mmHg
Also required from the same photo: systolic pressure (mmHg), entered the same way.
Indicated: 161,mmHg
